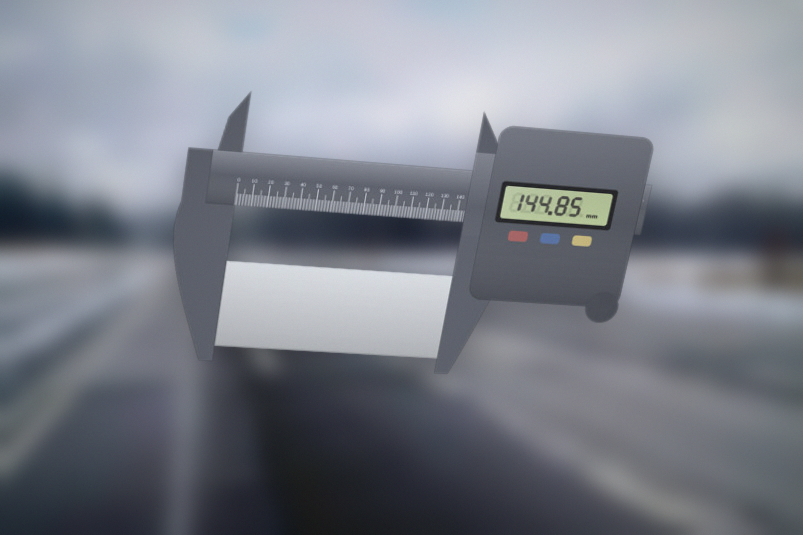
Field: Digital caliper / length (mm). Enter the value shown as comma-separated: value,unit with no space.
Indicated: 144.85,mm
